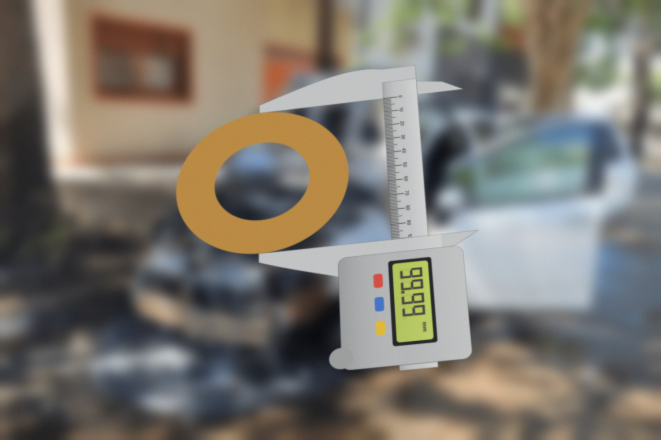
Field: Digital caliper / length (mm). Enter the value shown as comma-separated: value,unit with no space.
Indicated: 99.99,mm
